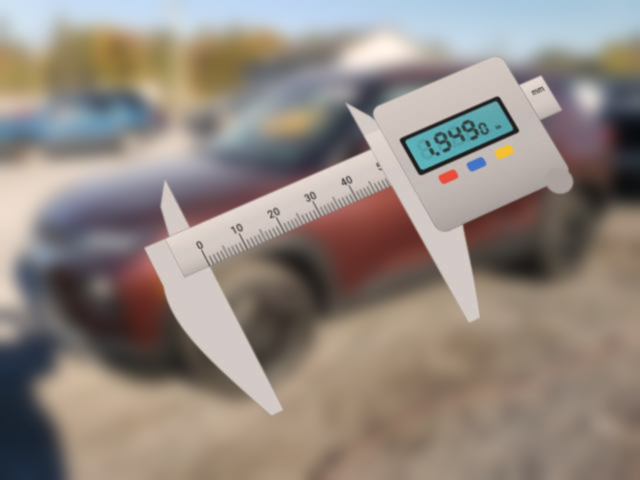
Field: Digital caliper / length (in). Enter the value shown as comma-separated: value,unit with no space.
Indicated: 1.9490,in
